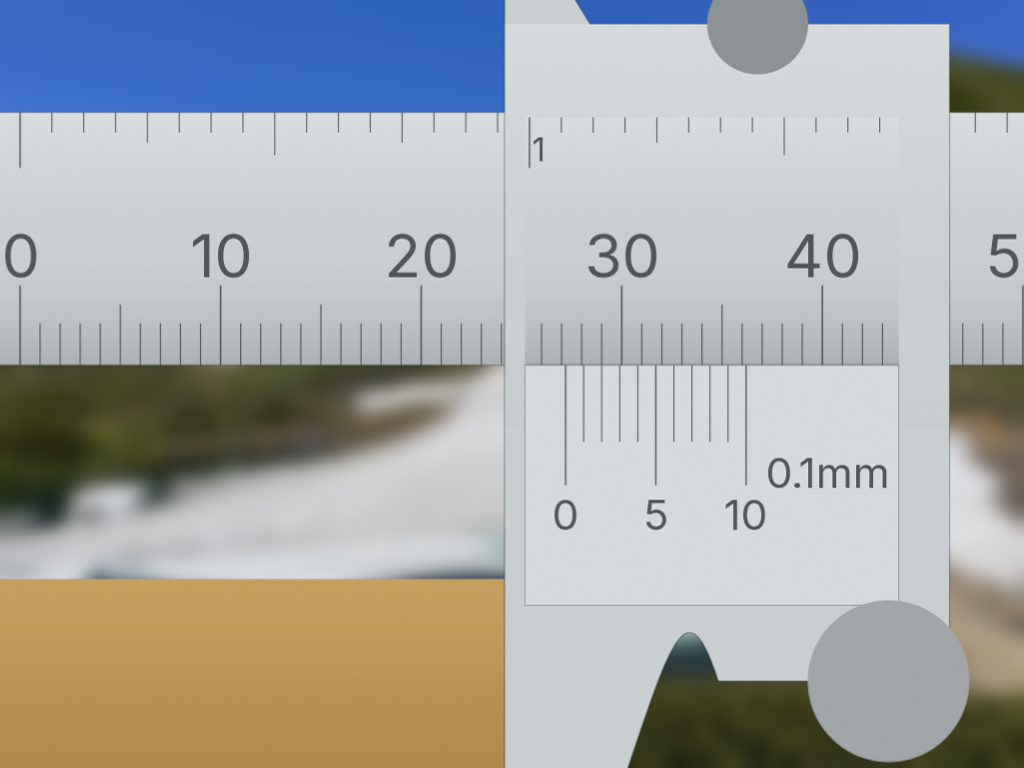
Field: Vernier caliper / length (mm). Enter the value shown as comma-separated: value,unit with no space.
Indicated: 27.2,mm
